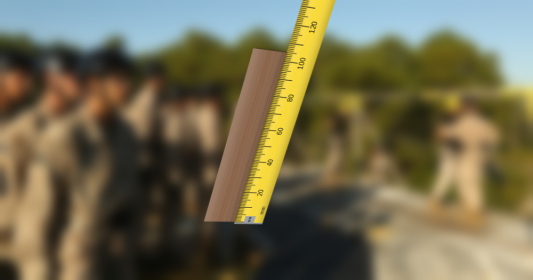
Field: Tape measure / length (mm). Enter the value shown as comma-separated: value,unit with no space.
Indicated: 105,mm
